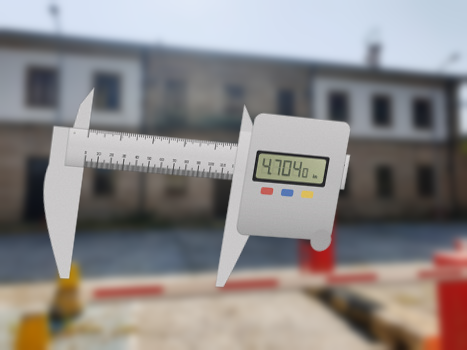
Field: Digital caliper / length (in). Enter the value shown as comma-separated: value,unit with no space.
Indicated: 4.7040,in
